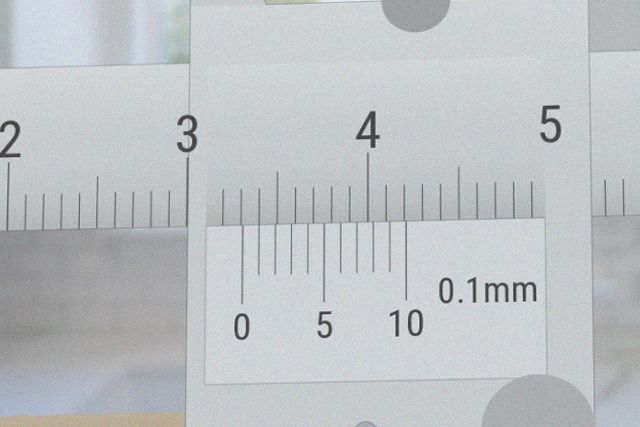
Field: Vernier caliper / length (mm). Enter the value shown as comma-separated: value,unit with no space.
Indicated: 33.1,mm
